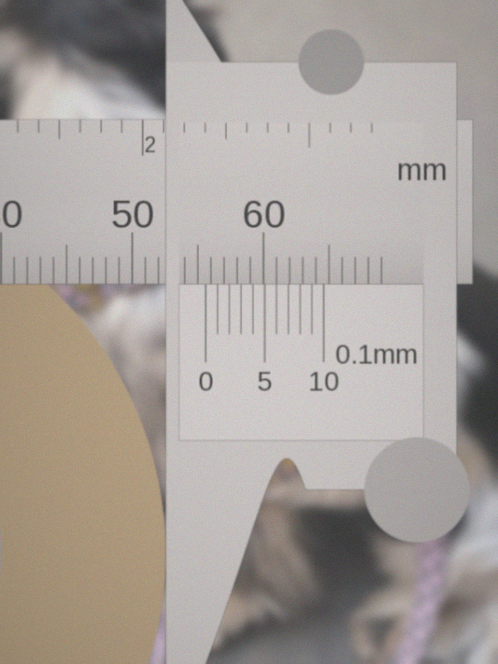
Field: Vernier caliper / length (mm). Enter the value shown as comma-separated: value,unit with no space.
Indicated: 55.6,mm
